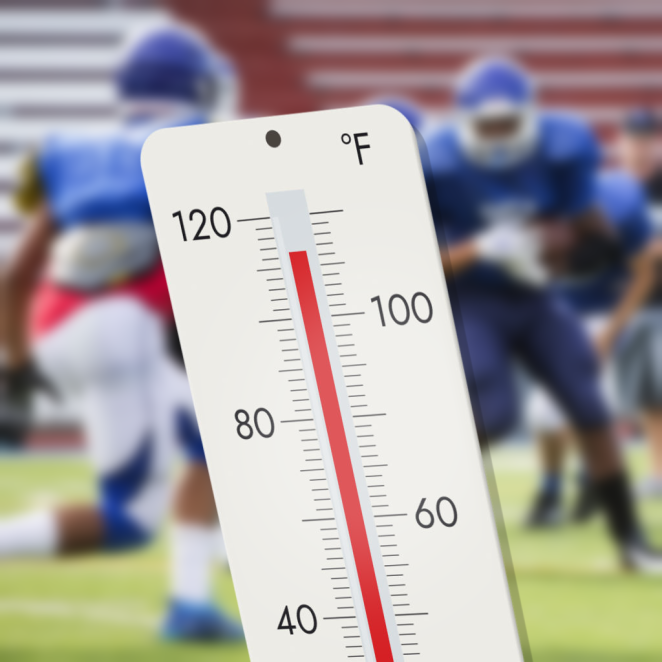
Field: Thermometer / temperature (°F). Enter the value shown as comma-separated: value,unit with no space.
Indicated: 113,°F
